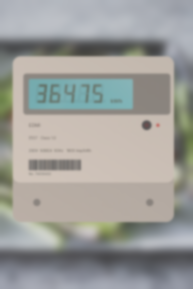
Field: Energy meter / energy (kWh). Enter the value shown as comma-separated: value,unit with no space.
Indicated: 36475,kWh
